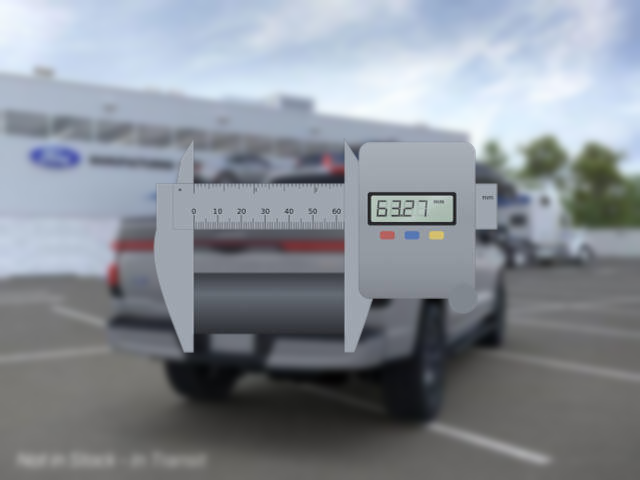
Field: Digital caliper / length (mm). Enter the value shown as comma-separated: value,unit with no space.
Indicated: 63.27,mm
